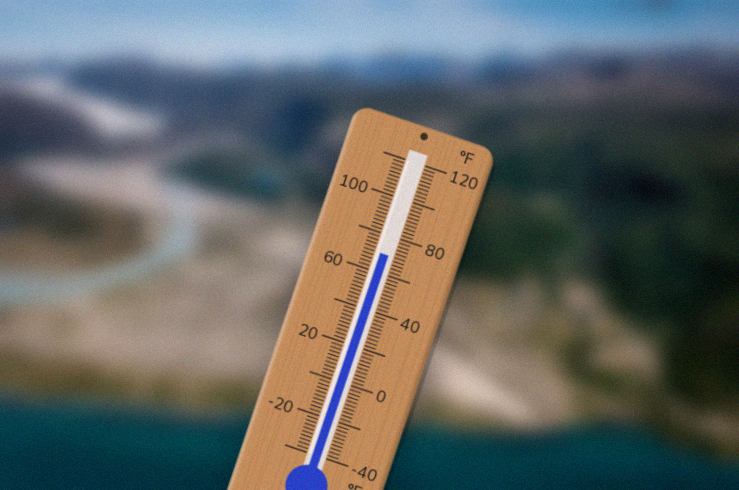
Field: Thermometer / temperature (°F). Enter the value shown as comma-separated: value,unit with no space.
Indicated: 70,°F
